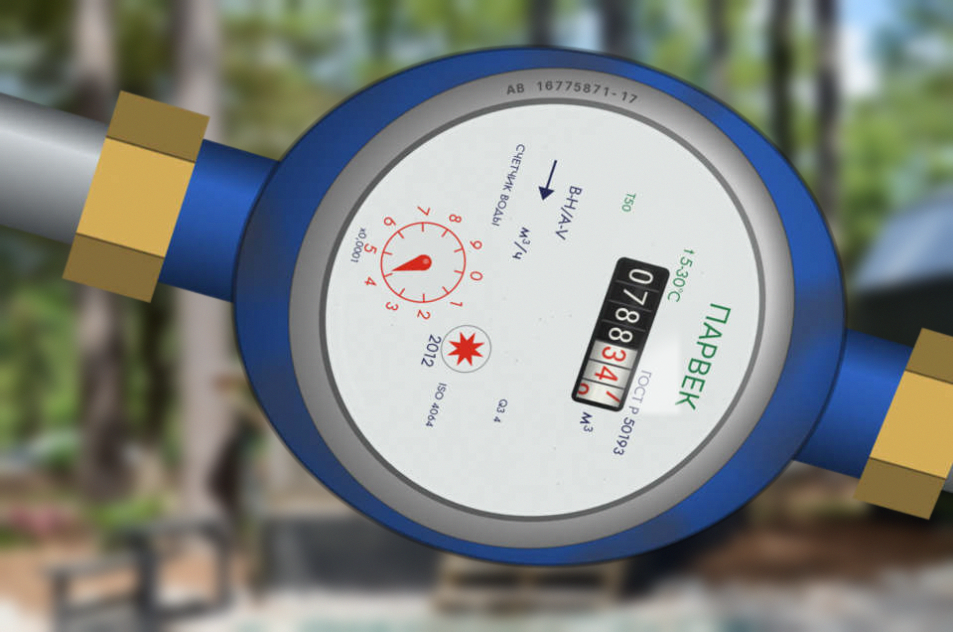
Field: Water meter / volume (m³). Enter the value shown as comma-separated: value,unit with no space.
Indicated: 788.3474,m³
